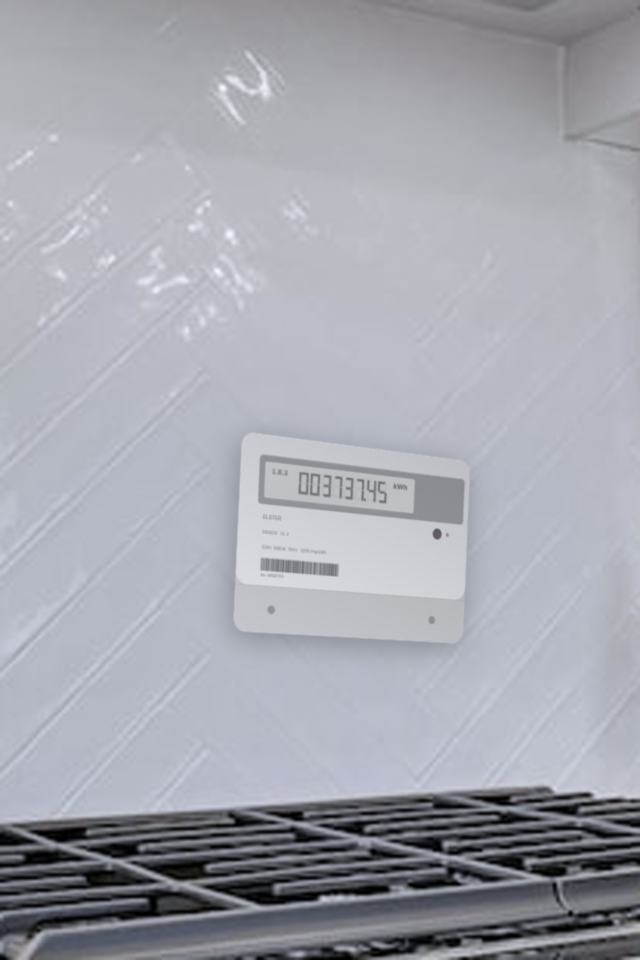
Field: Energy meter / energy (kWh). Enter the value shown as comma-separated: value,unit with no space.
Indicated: 3737.45,kWh
